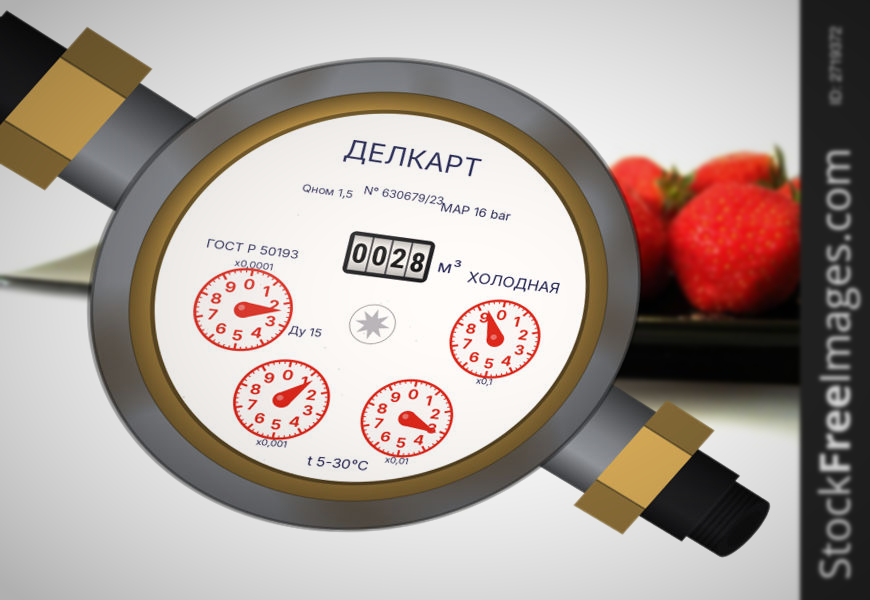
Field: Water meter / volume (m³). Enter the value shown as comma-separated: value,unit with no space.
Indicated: 27.9312,m³
